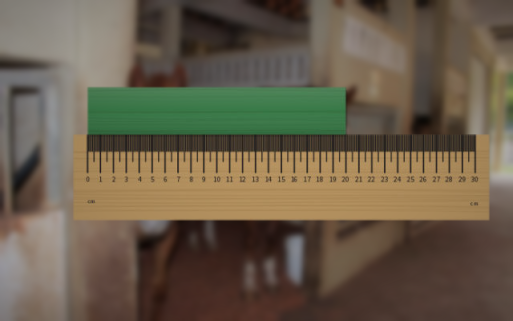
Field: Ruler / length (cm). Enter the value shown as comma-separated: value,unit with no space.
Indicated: 20,cm
